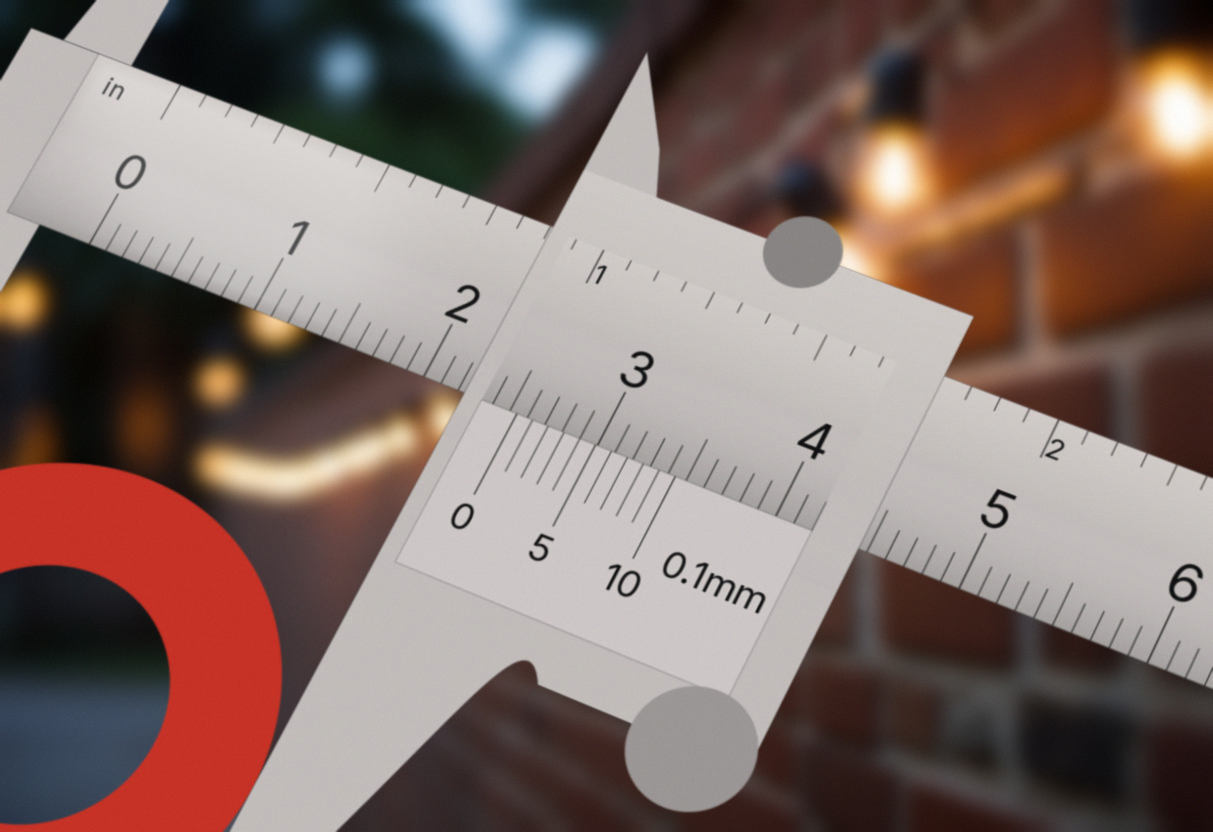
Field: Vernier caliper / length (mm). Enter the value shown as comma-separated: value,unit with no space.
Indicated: 25.4,mm
